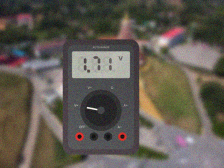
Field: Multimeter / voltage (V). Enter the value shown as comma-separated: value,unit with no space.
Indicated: 1.71,V
